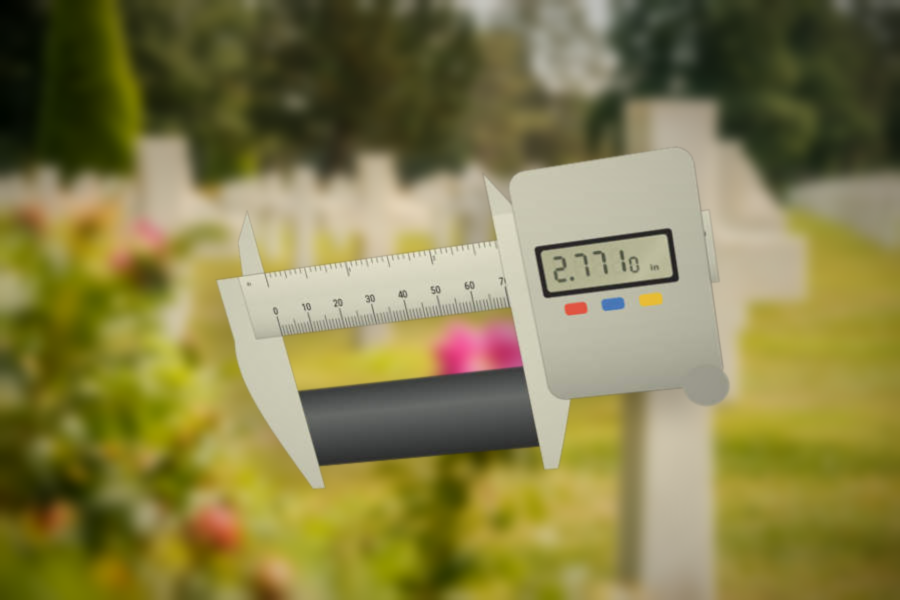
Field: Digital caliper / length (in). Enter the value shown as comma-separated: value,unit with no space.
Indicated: 2.7710,in
